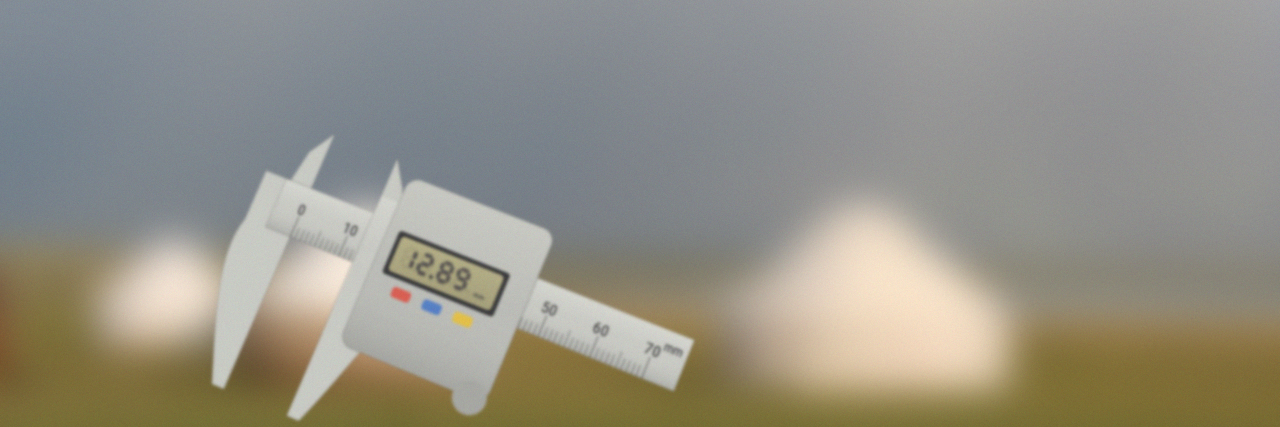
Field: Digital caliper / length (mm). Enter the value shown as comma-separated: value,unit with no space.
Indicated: 12.89,mm
